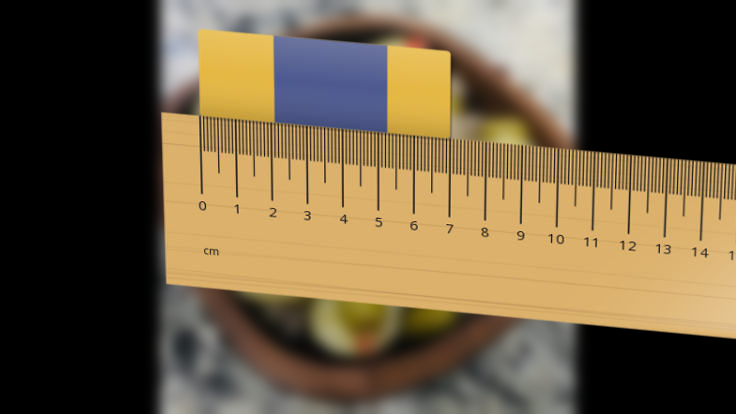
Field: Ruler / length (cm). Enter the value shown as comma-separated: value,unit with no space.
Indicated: 7,cm
